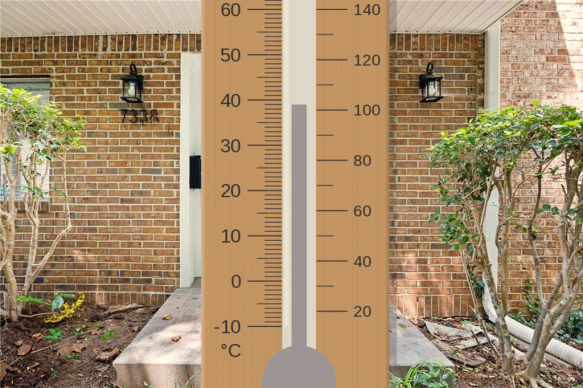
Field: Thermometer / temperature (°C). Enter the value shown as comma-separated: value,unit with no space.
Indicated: 39,°C
